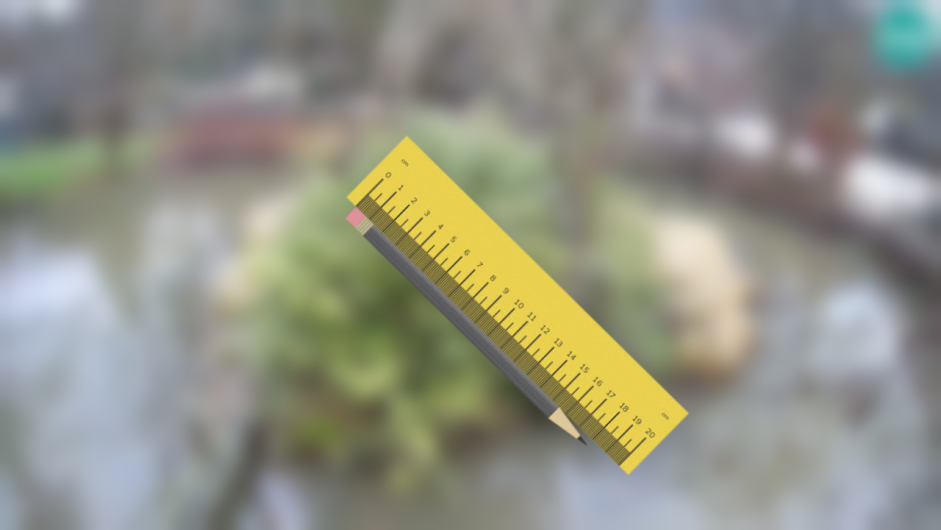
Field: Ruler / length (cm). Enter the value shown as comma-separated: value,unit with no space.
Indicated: 18,cm
